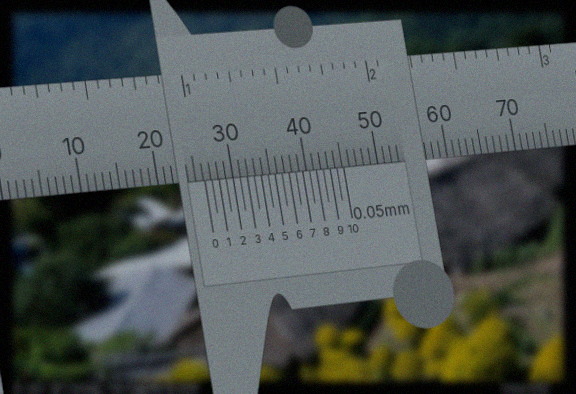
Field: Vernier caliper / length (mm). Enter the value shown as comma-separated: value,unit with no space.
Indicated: 26.2,mm
